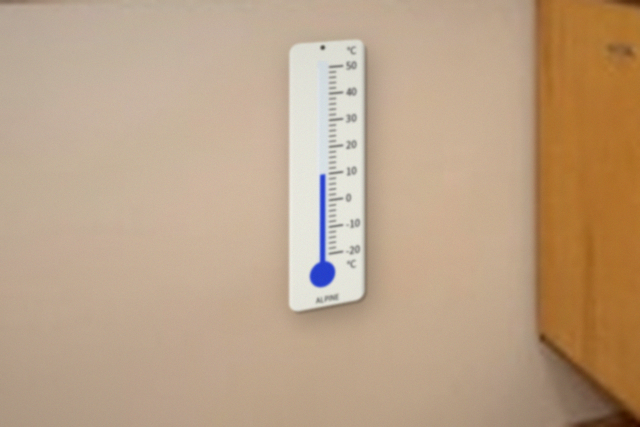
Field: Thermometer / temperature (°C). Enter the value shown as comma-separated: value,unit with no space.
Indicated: 10,°C
